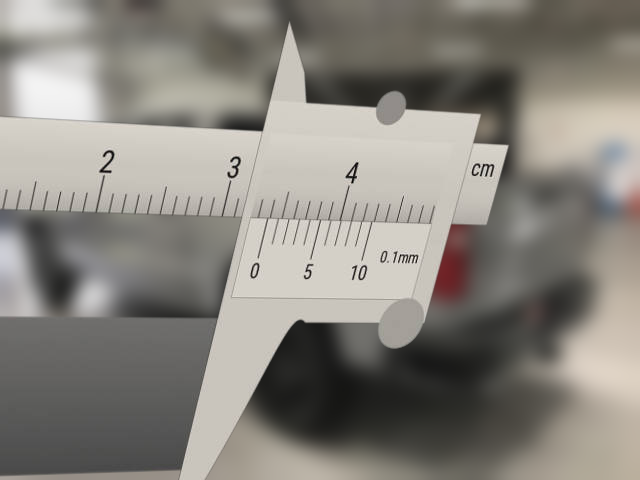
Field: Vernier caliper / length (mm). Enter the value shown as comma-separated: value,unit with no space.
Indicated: 33.8,mm
